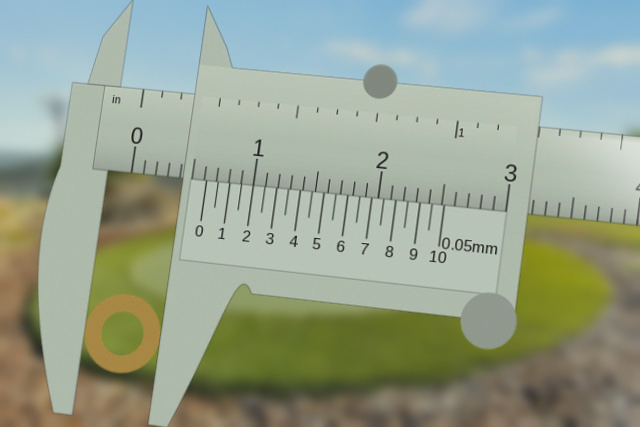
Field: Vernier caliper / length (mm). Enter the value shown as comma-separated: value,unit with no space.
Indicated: 6.2,mm
